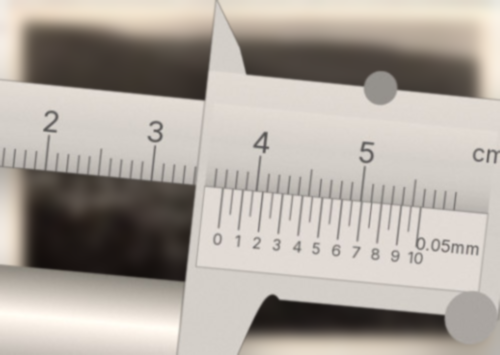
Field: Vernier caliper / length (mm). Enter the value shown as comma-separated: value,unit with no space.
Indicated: 36.8,mm
